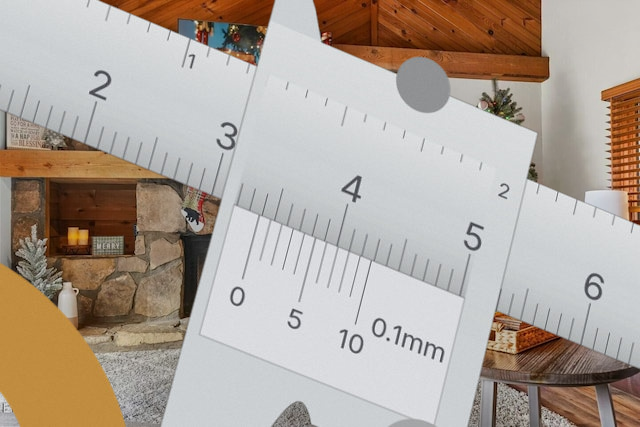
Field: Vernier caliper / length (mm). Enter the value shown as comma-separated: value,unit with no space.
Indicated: 33.8,mm
